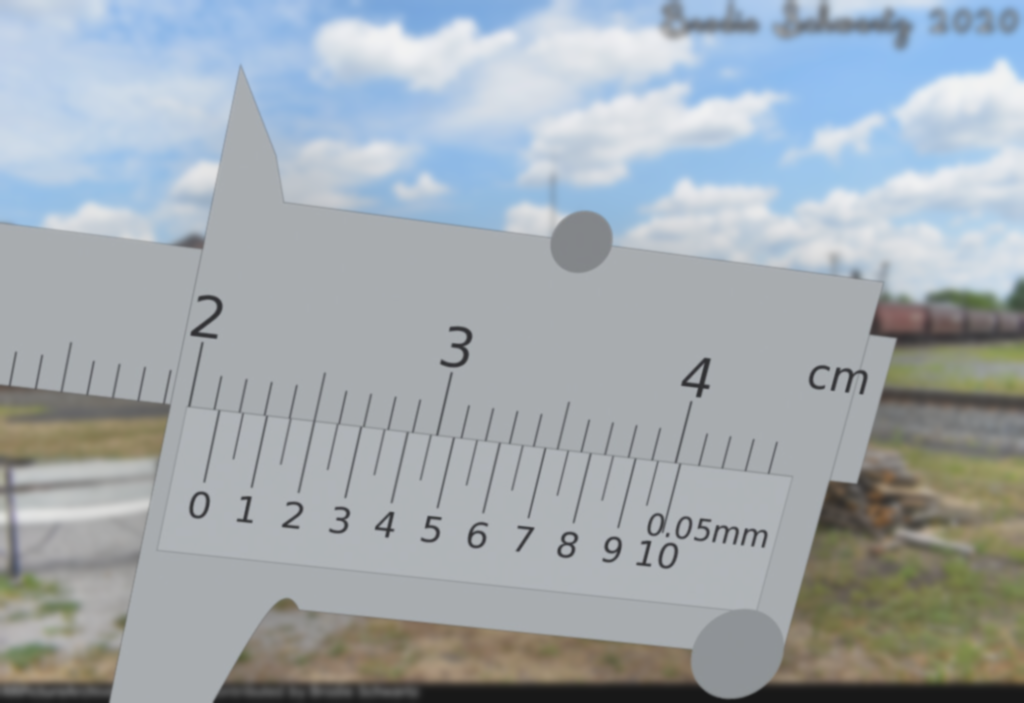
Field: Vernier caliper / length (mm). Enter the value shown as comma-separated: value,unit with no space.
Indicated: 21.2,mm
